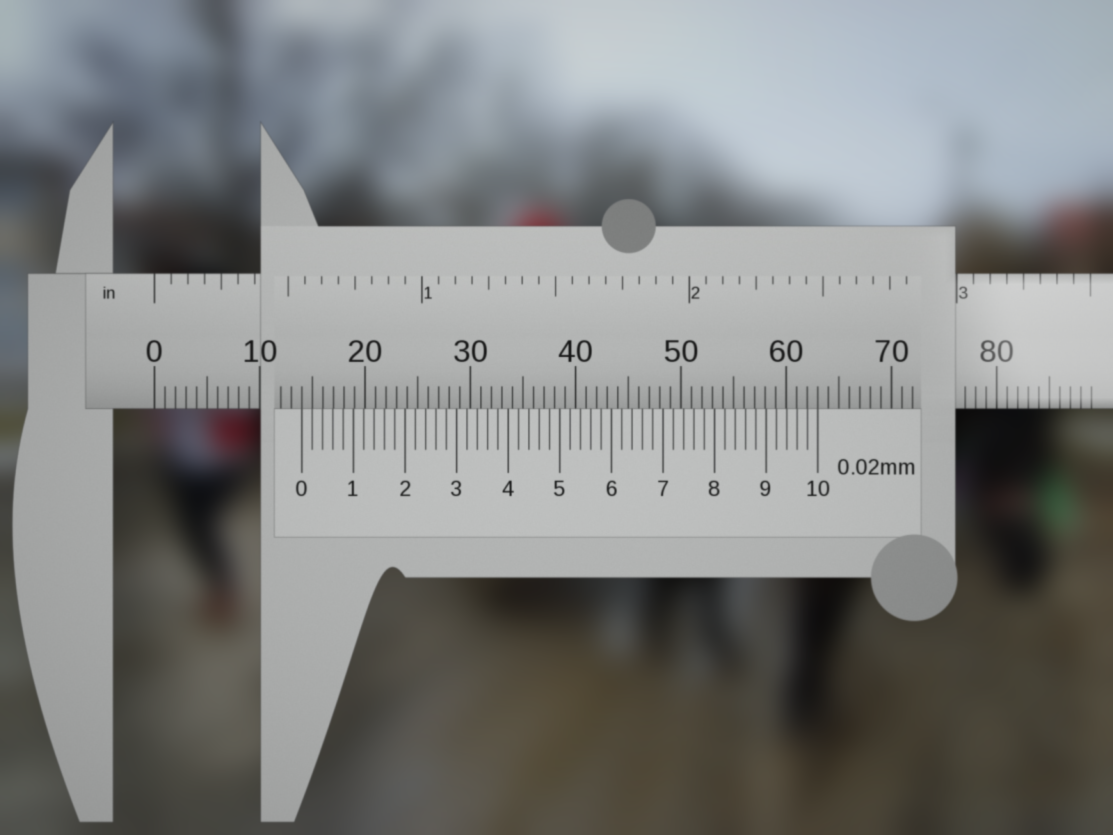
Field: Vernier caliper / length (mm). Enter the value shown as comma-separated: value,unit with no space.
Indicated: 14.0,mm
